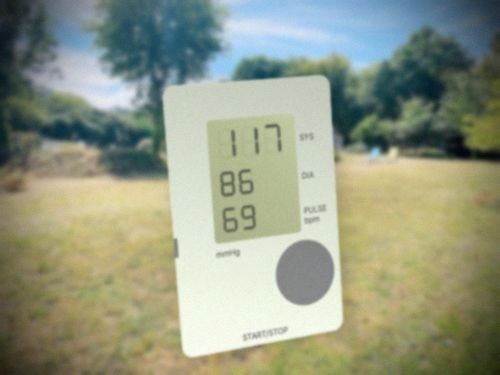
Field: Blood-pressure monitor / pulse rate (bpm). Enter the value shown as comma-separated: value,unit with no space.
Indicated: 69,bpm
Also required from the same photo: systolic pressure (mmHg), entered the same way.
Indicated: 117,mmHg
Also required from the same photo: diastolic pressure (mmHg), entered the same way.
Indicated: 86,mmHg
